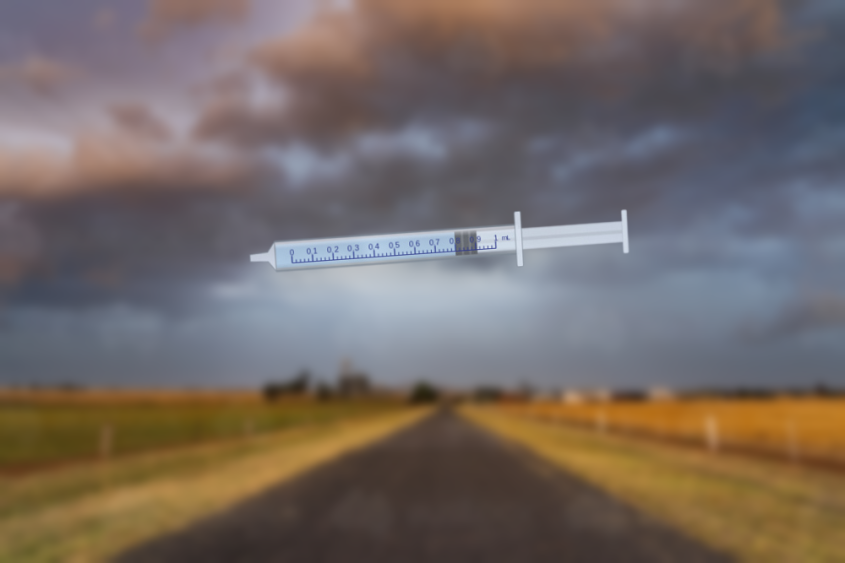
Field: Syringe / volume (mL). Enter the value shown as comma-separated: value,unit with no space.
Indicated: 0.8,mL
